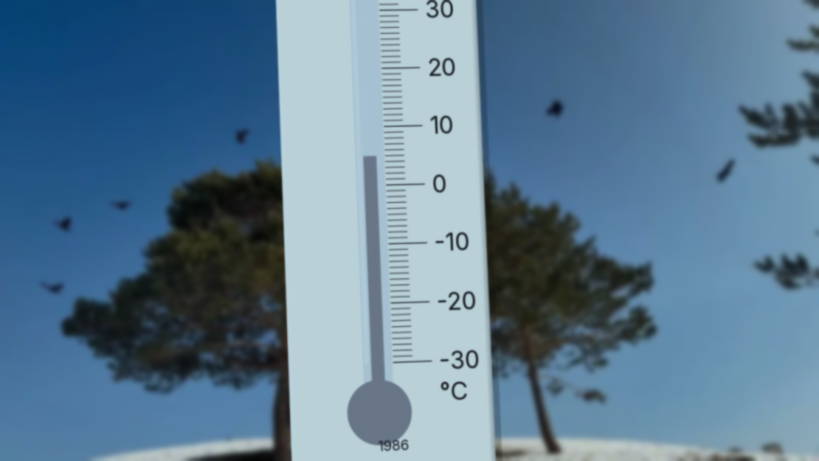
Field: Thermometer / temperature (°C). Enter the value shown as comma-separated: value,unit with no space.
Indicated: 5,°C
